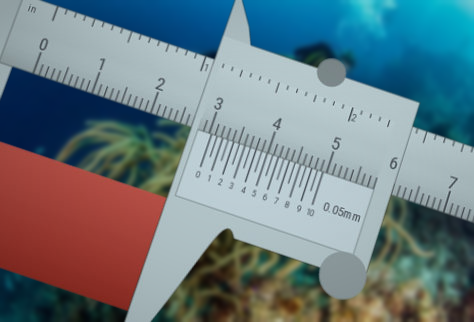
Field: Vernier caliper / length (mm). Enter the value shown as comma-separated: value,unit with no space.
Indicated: 30.4,mm
